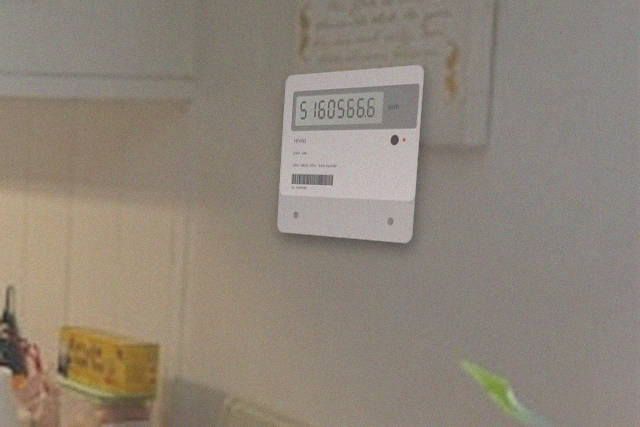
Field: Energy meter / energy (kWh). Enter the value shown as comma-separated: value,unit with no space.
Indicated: 5160566.6,kWh
